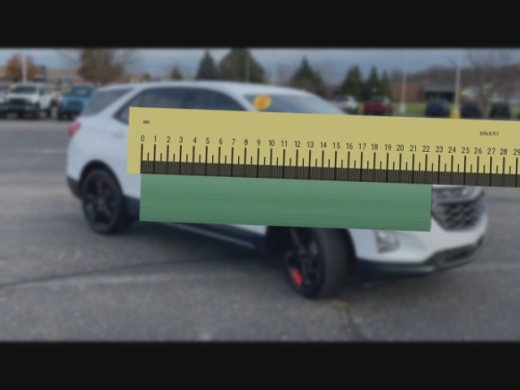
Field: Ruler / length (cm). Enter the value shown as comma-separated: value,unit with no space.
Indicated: 22.5,cm
